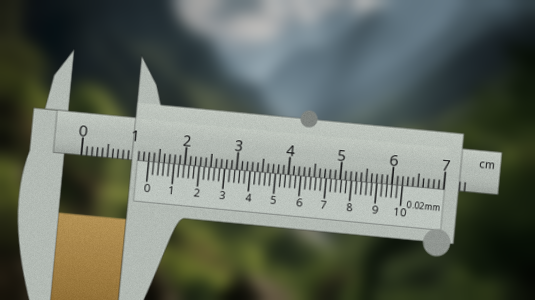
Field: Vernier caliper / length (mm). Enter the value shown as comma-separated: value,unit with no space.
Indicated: 13.0,mm
